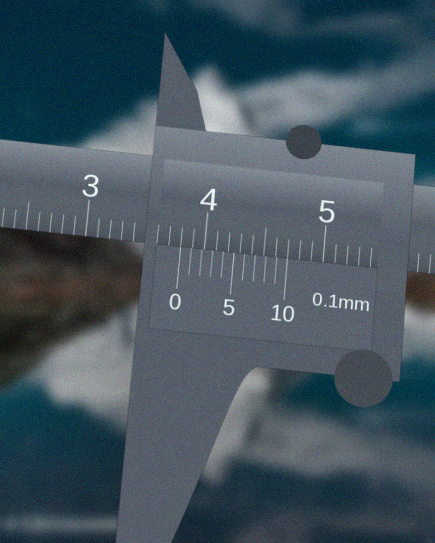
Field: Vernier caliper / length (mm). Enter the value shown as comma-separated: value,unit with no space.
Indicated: 38.0,mm
